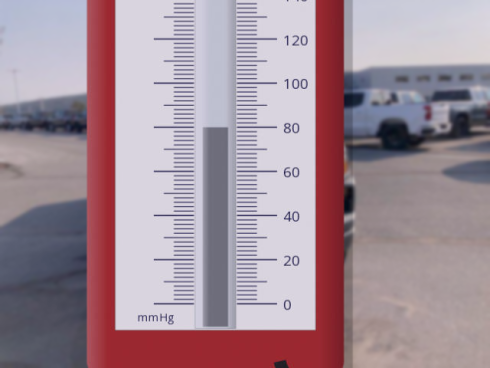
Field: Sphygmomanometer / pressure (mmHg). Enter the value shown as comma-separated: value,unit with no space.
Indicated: 80,mmHg
